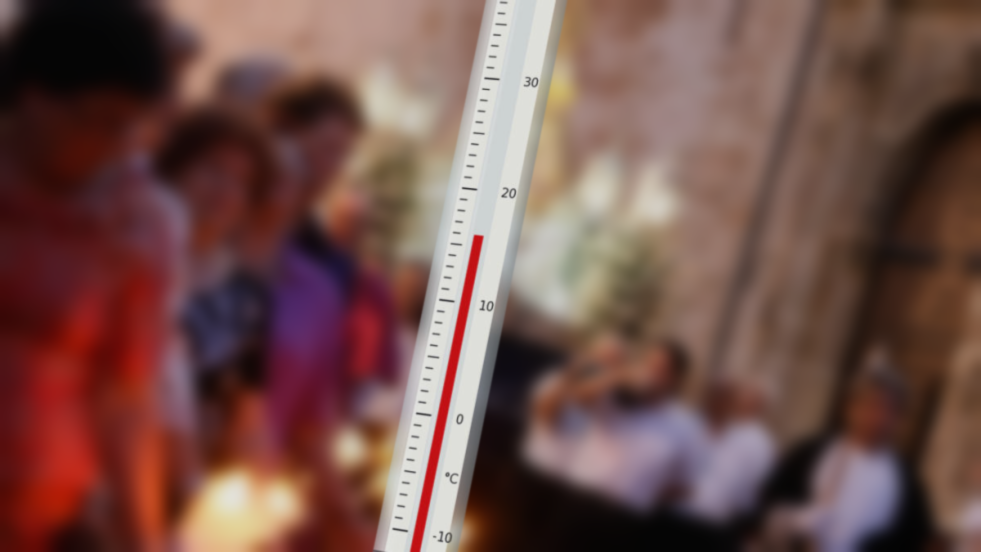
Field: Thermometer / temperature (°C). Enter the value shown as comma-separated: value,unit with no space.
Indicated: 16,°C
